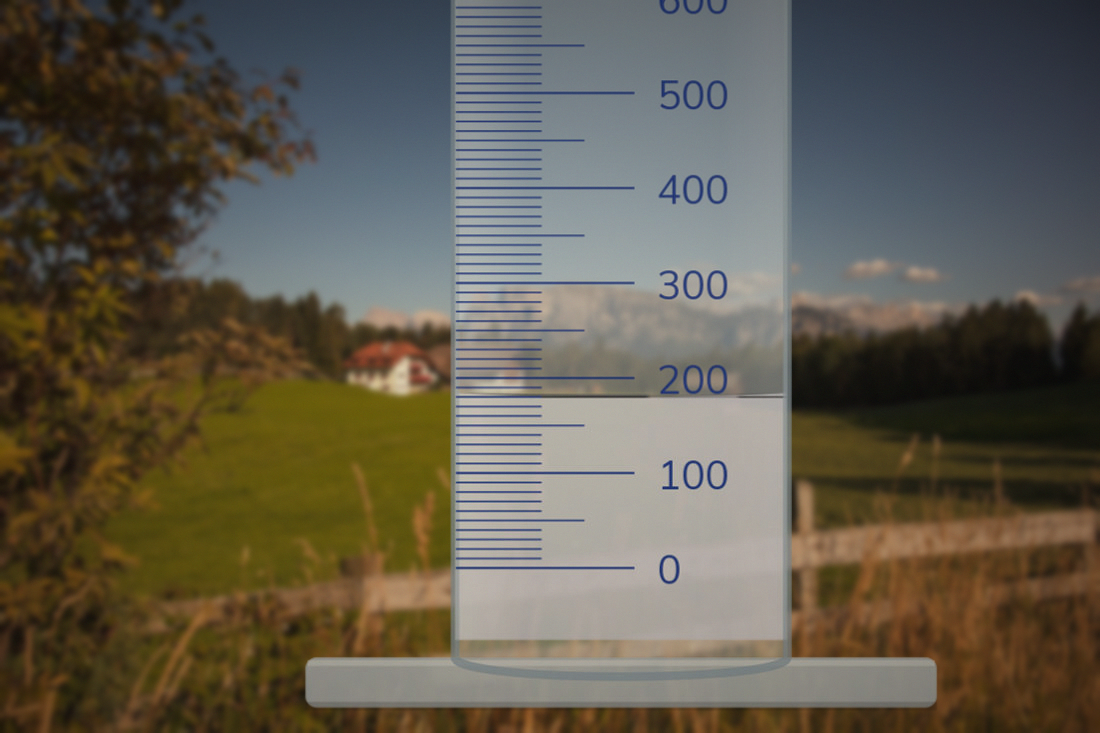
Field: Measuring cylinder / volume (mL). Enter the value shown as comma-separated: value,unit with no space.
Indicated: 180,mL
